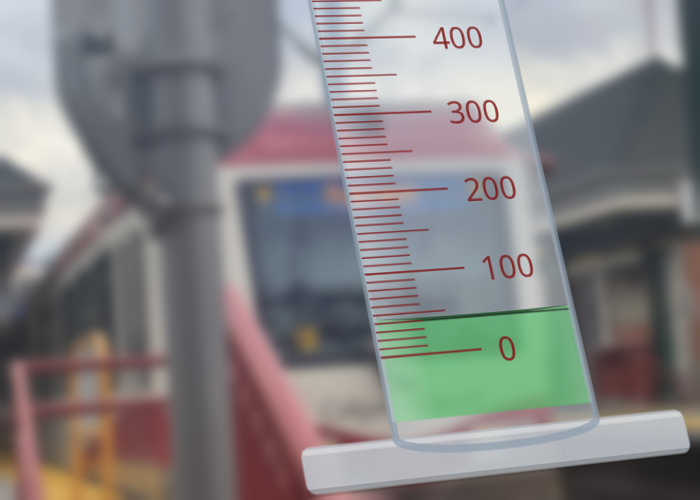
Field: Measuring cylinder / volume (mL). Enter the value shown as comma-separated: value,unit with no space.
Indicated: 40,mL
